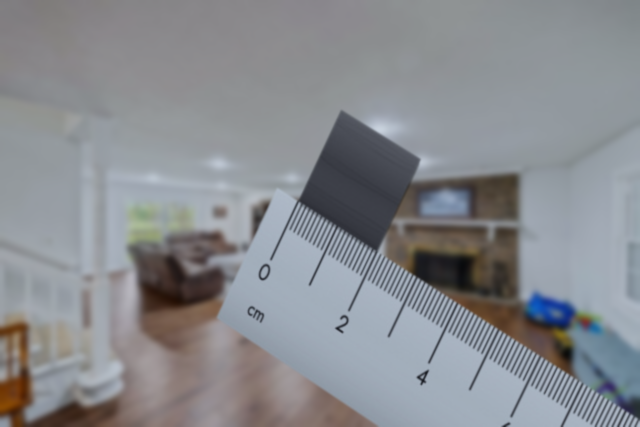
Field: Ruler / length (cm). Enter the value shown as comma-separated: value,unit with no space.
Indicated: 2,cm
